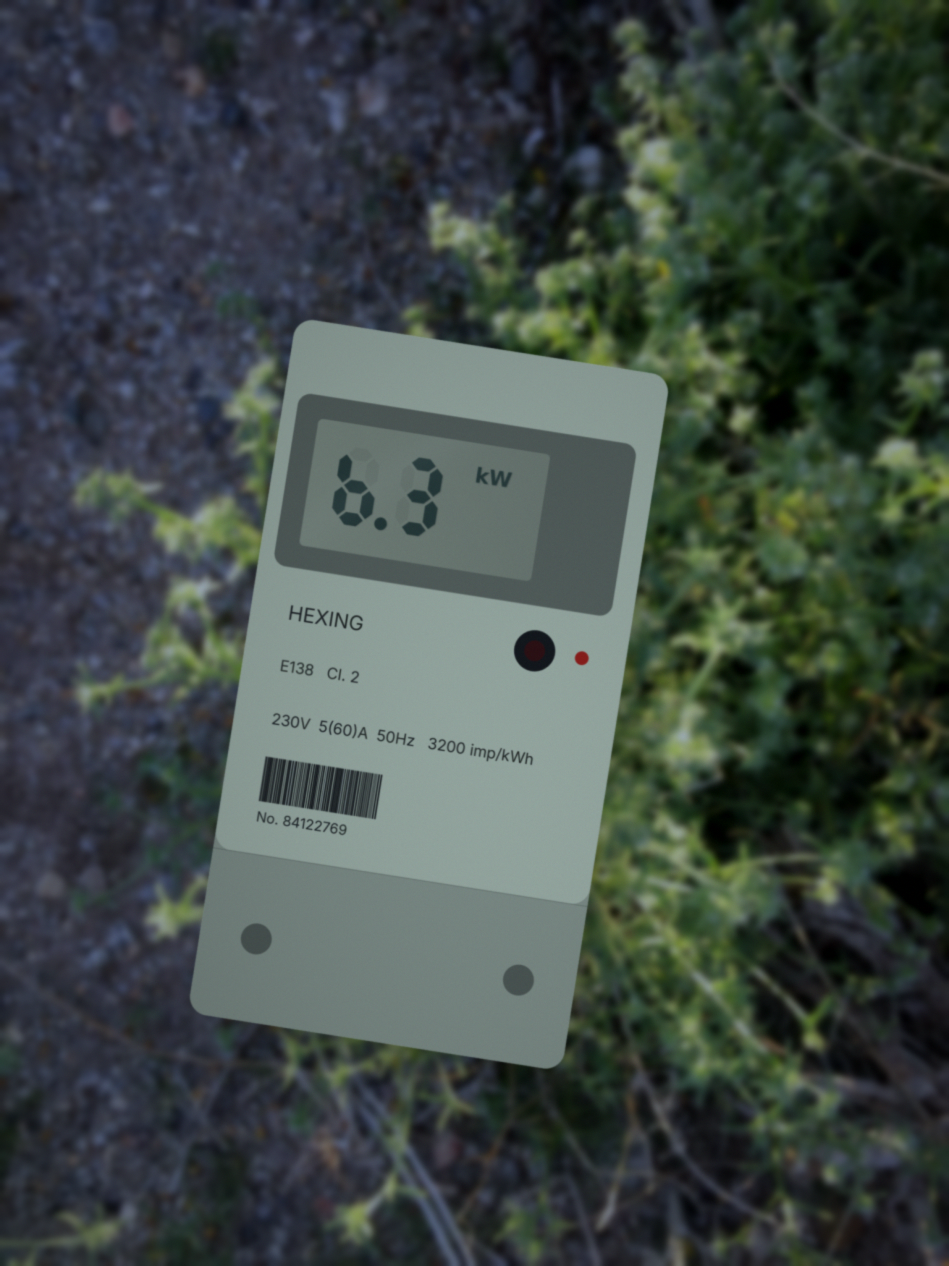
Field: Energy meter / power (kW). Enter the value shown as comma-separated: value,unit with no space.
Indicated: 6.3,kW
